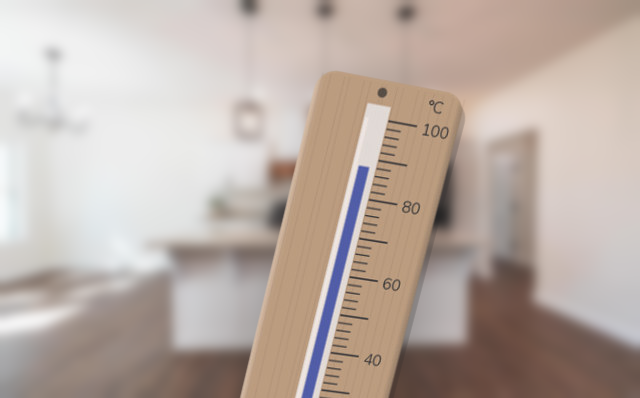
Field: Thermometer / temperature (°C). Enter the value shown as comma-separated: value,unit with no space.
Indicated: 88,°C
